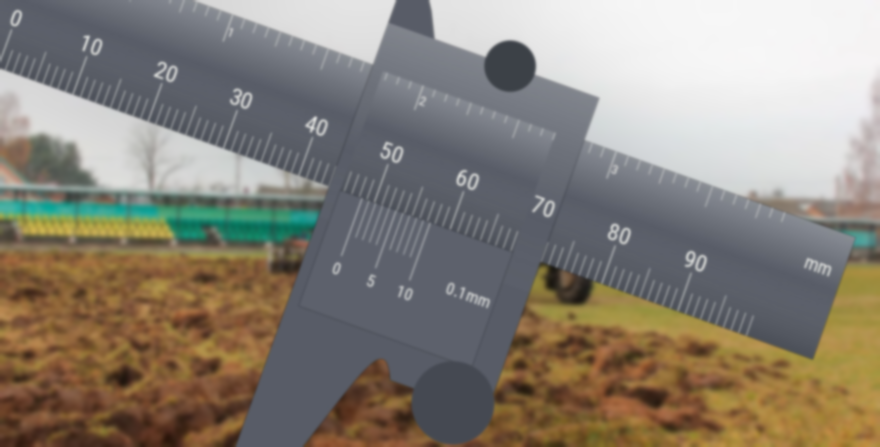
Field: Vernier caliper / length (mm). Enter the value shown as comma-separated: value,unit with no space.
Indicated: 48.4,mm
